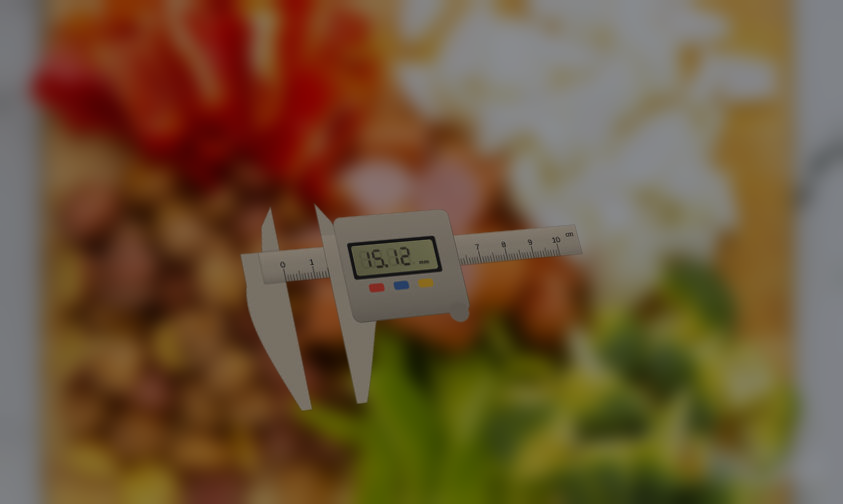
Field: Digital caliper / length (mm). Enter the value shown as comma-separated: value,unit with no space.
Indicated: 15.12,mm
